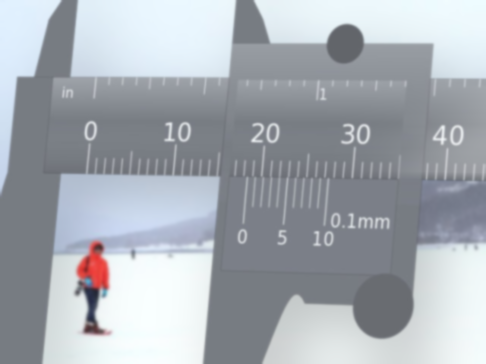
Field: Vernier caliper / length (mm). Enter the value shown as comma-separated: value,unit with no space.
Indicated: 18.4,mm
